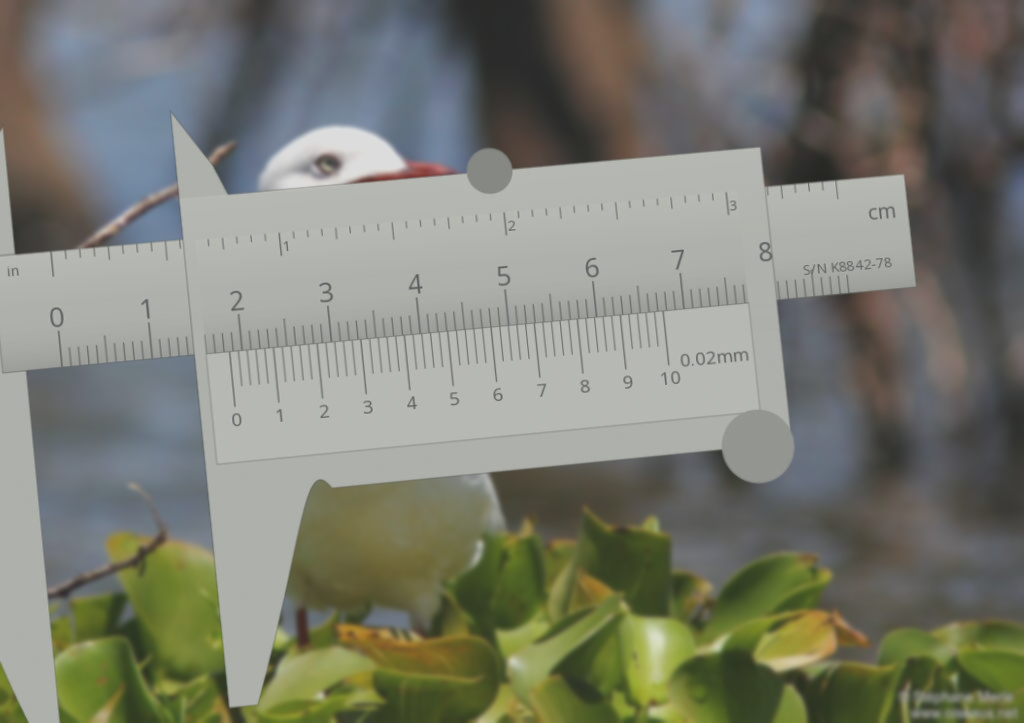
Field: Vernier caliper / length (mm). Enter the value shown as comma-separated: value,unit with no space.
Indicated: 18.6,mm
